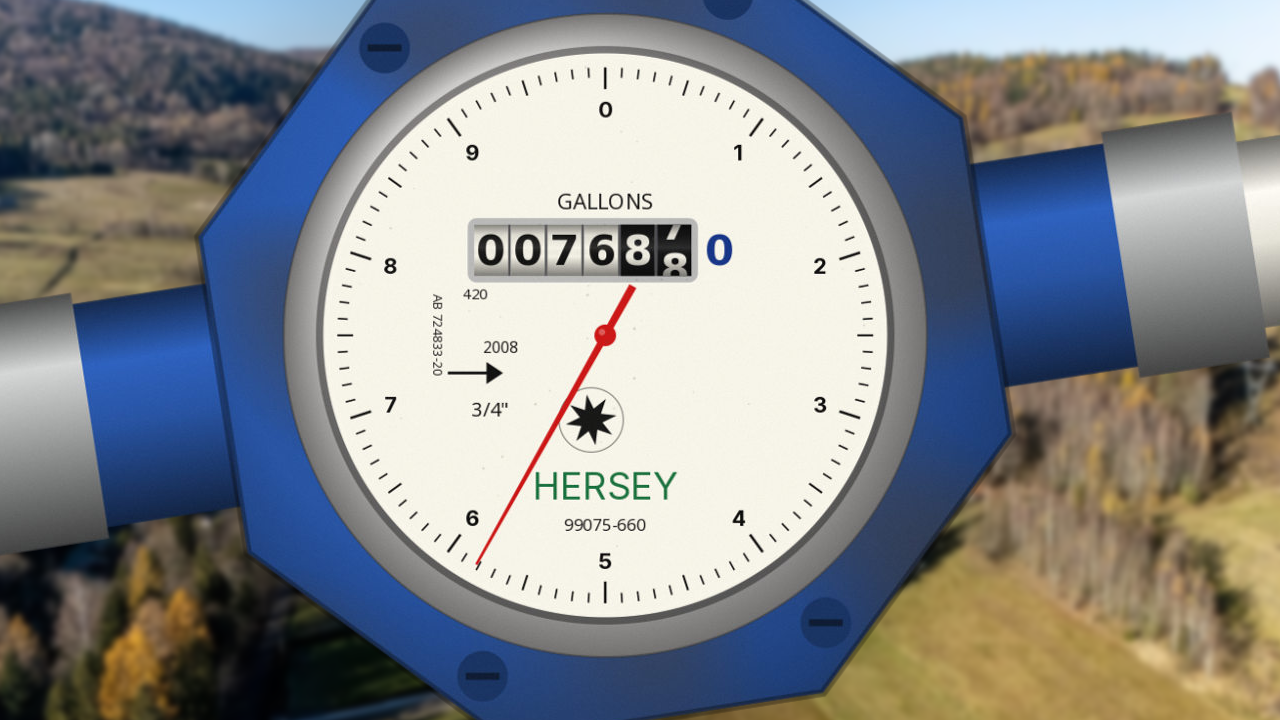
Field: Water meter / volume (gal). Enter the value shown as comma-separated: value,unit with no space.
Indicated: 76875.8,gal
